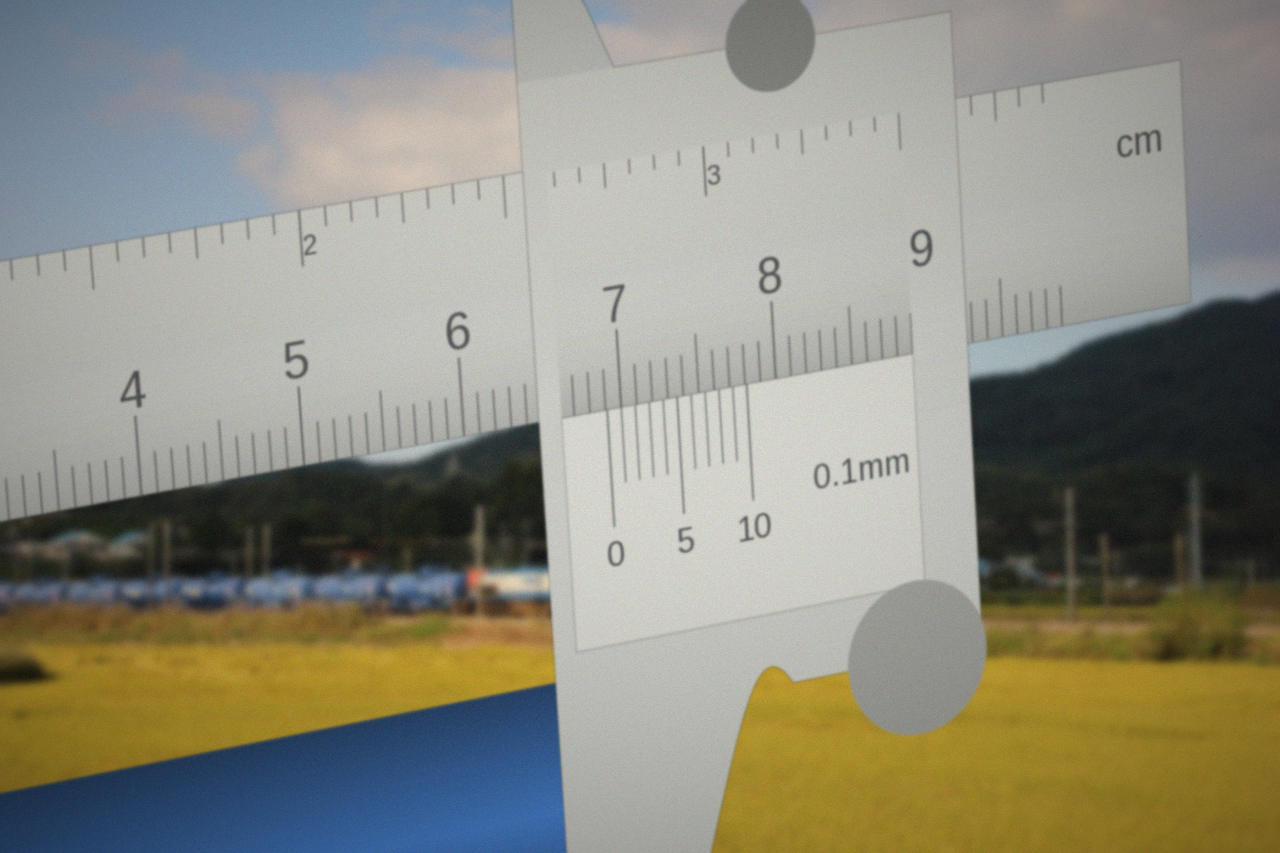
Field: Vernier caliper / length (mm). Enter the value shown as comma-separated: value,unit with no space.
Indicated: 69.1,mm
